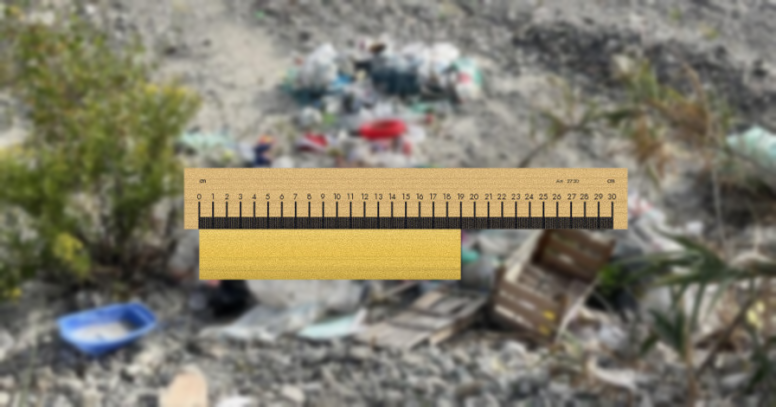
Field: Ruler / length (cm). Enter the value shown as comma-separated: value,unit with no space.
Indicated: 19,cm
